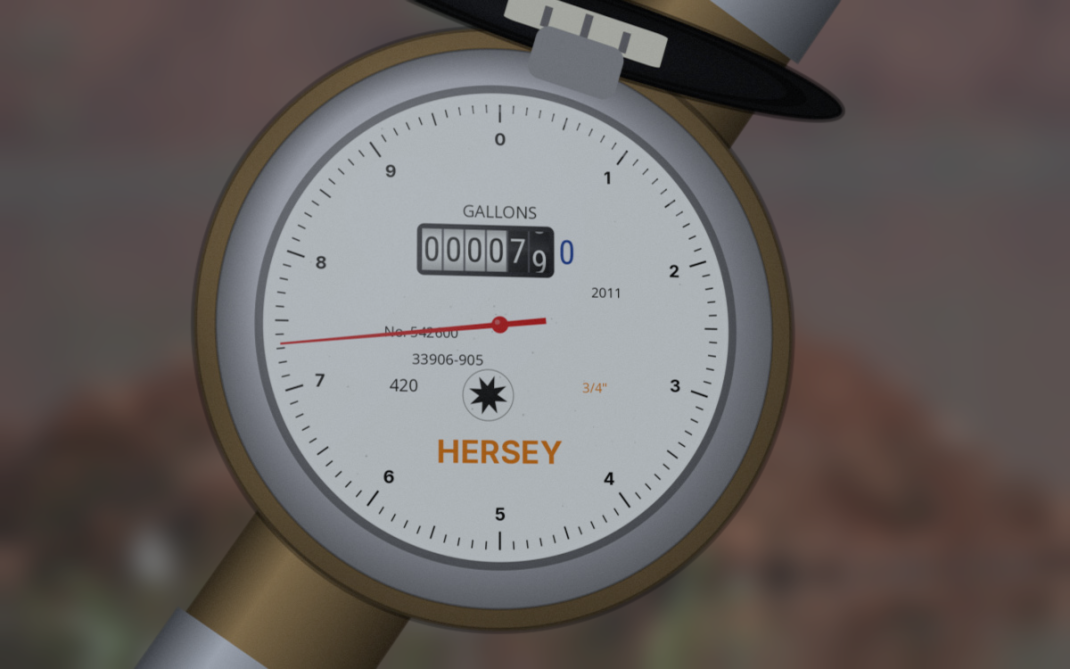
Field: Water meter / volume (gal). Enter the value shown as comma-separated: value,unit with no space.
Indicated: 787.3,gal
